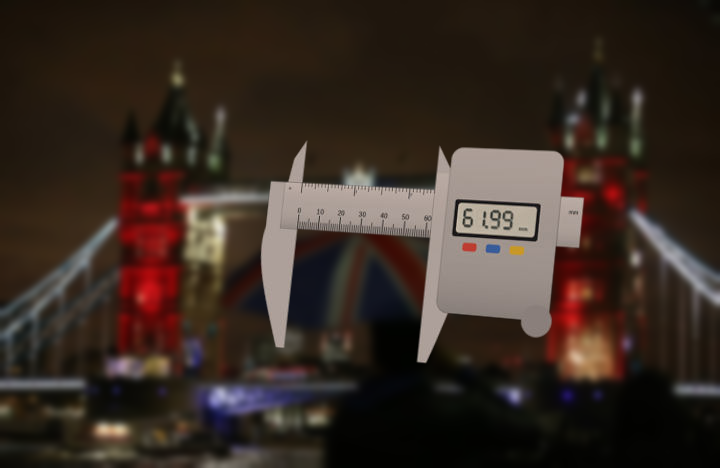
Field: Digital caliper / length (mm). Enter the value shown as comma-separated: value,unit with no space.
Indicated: 61.99,mm
